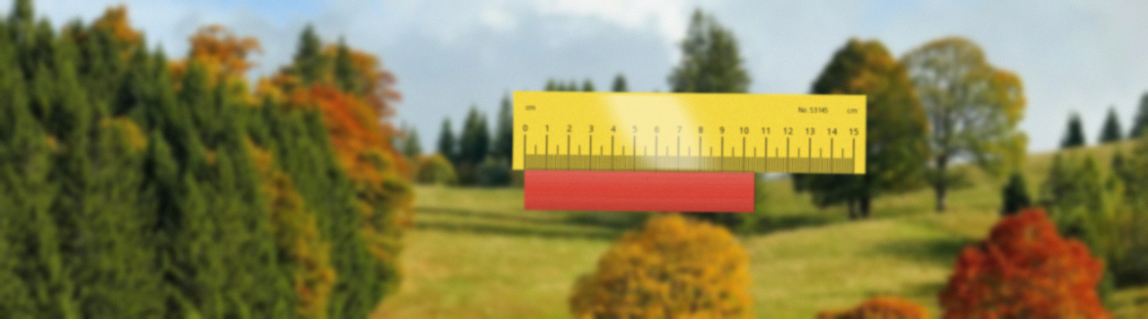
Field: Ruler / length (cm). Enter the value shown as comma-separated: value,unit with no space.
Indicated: 10.5,cm
